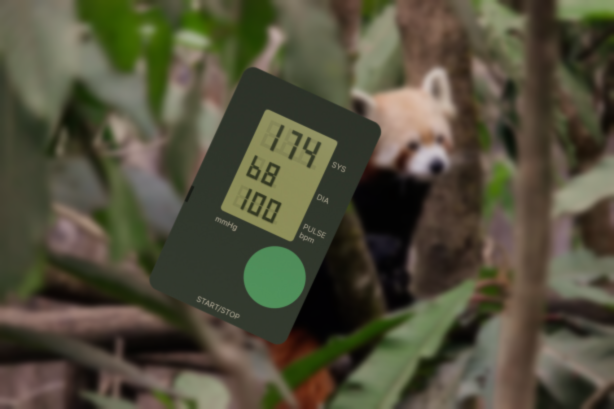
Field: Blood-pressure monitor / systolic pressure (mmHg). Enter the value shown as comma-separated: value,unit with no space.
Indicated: 174,mmHg
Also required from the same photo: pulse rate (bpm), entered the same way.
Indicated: 100,bpm
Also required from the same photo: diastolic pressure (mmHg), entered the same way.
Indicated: 68,mmHg
